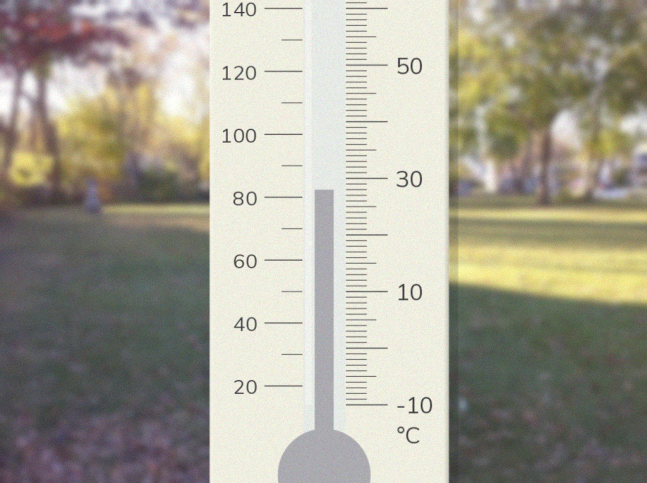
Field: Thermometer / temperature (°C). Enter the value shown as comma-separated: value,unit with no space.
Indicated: 28,°C
